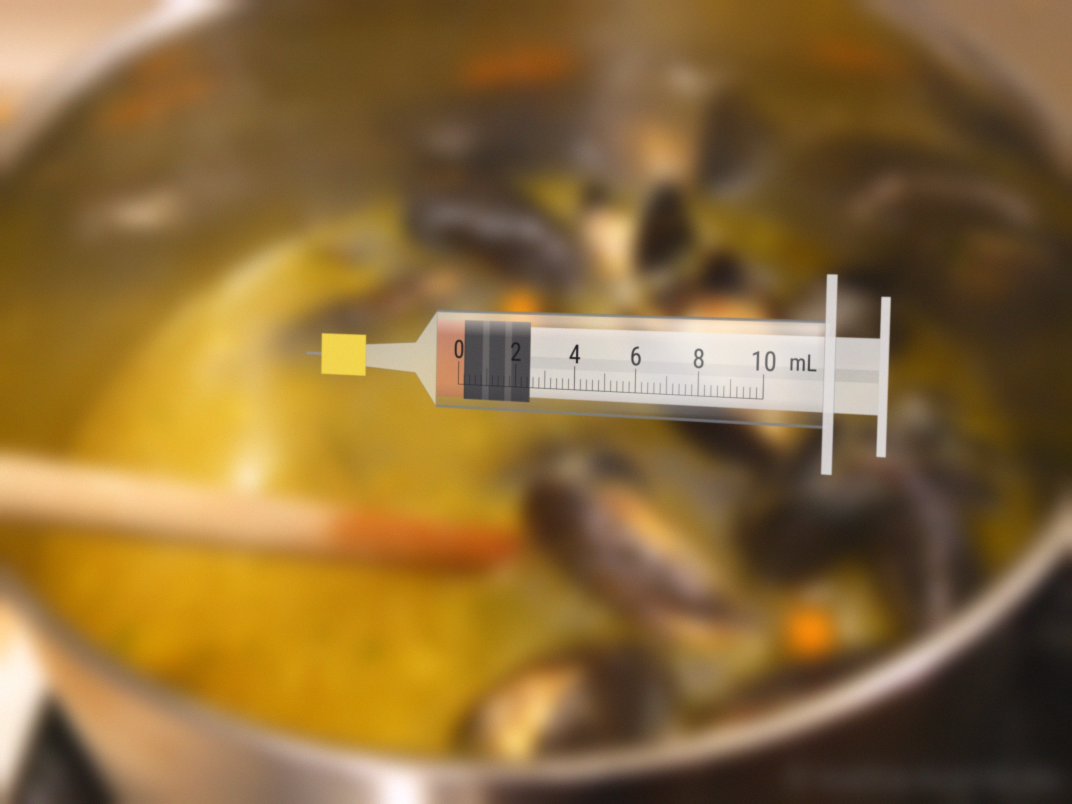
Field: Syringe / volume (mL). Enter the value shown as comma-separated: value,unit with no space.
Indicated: 0.2,mL
